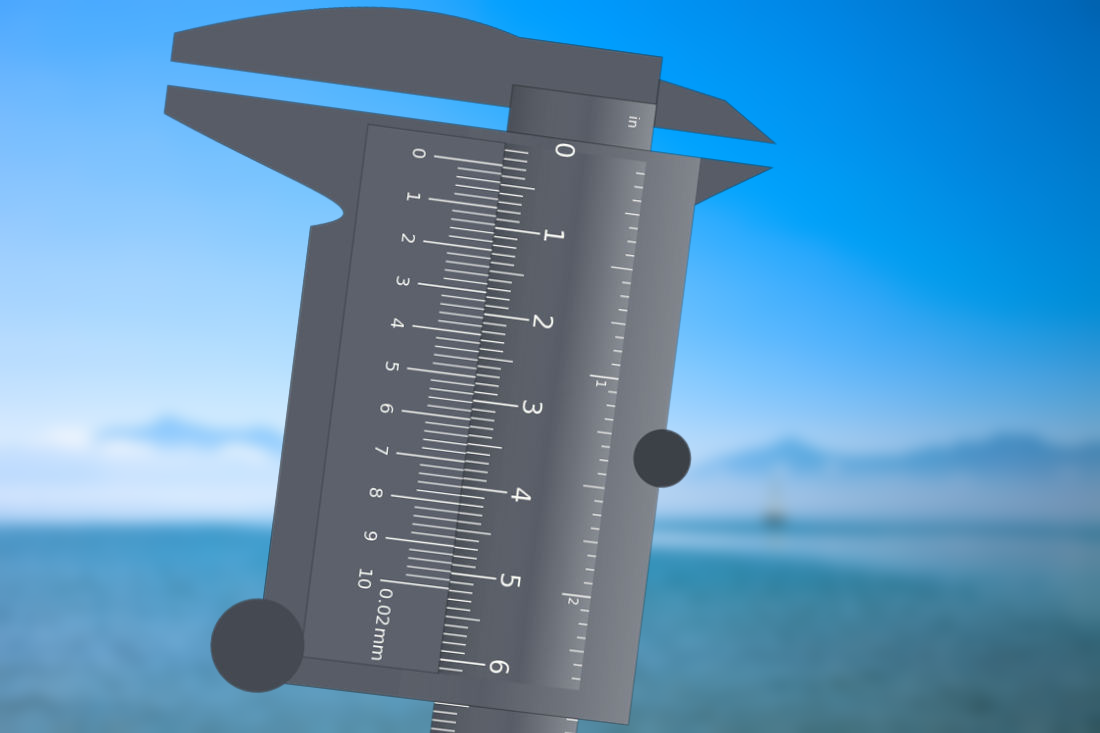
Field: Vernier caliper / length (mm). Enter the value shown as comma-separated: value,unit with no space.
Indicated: 2.8,mm
